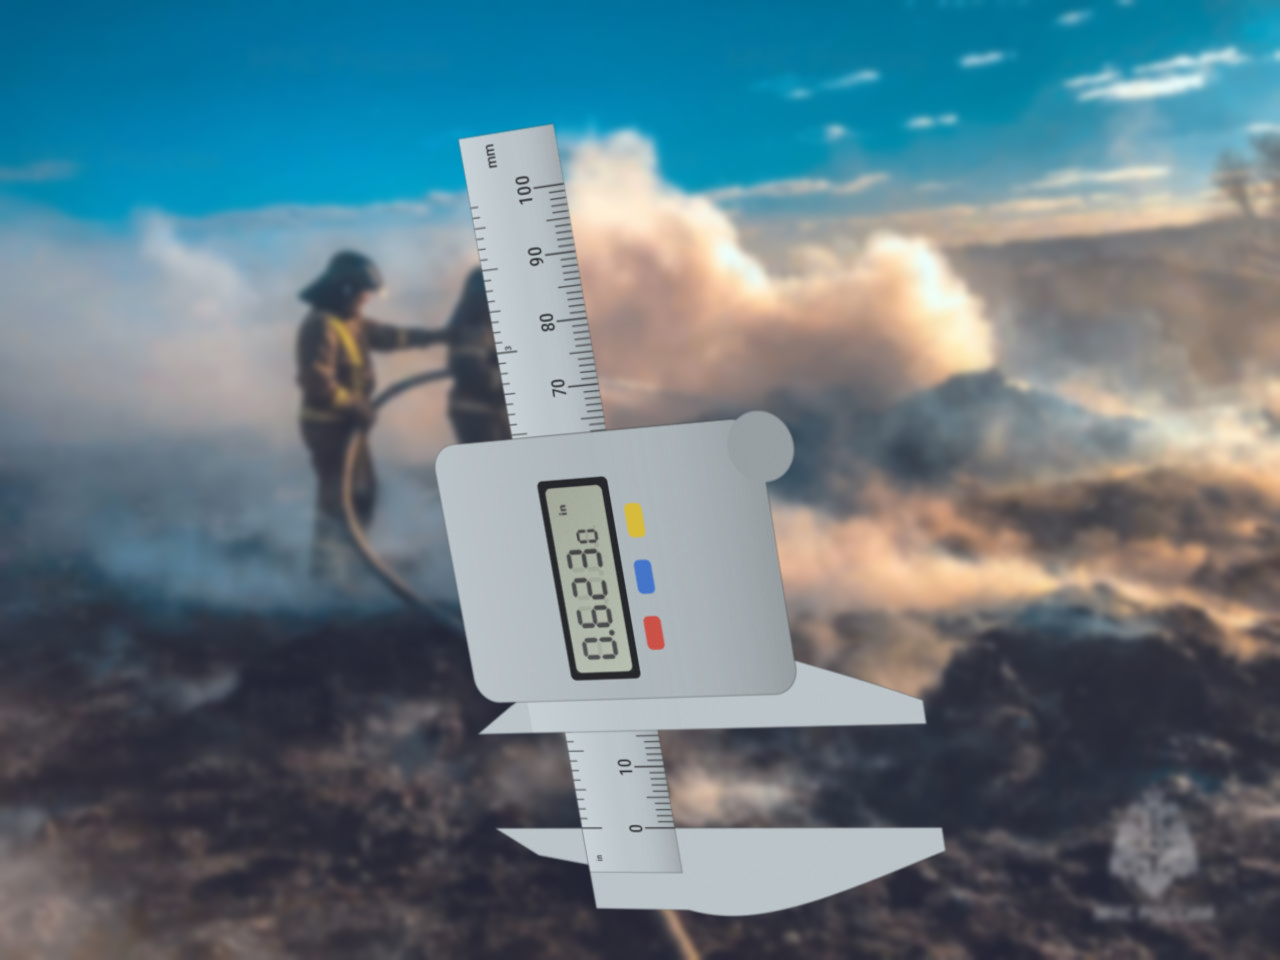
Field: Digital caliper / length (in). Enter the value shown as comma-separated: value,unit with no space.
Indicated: 0.6230,in
